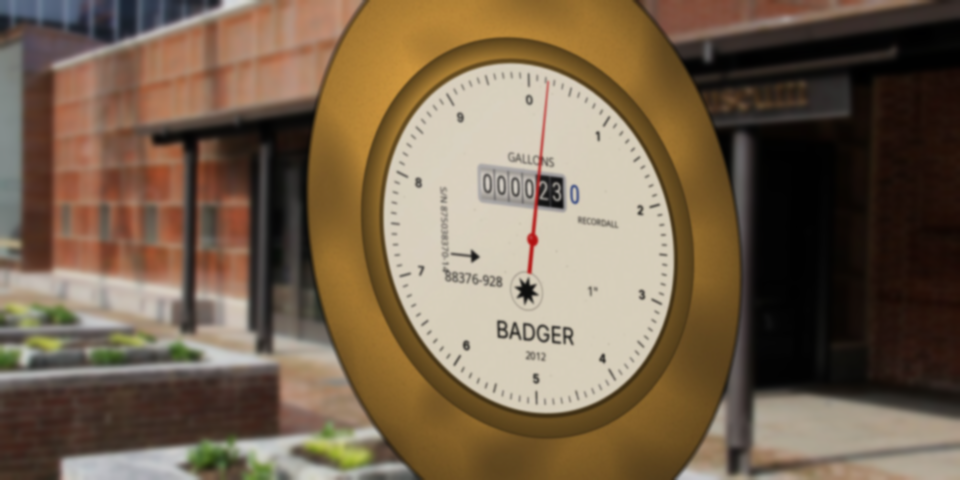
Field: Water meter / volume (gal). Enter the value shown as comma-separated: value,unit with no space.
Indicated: 230.2,gal
